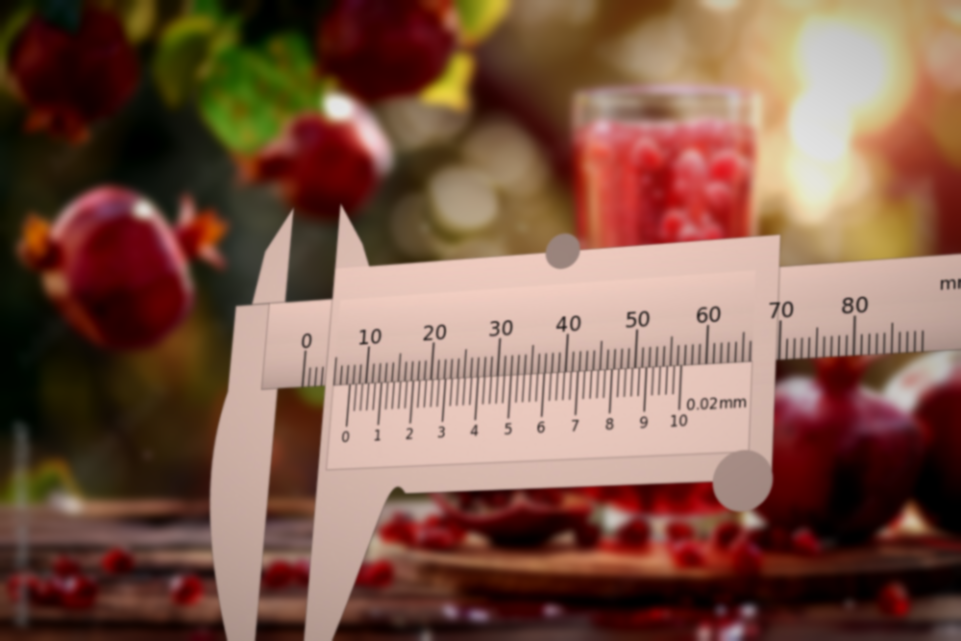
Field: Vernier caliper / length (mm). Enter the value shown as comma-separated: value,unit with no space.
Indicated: 7.5,mm
